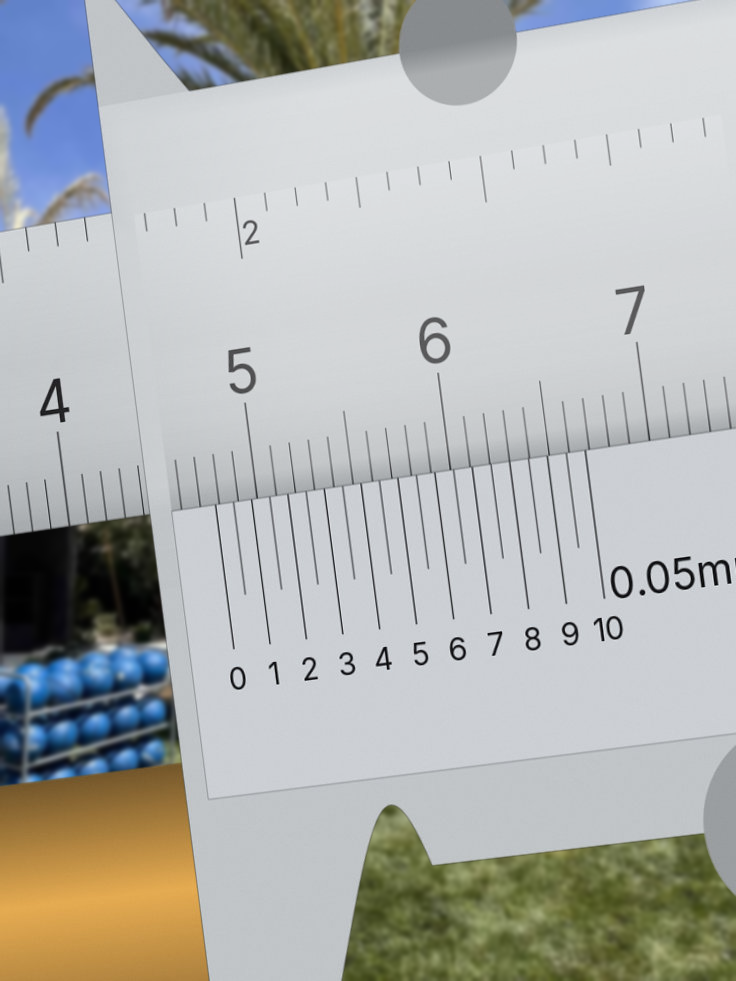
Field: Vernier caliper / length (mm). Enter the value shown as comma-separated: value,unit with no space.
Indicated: 47.8,mm
